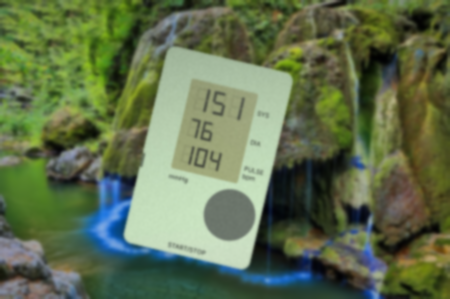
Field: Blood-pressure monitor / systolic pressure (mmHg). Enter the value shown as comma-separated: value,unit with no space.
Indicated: 151,mmHg
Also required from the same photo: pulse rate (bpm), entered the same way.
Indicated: 104,bpm
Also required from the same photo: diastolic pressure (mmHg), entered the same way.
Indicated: 76,mmHg
